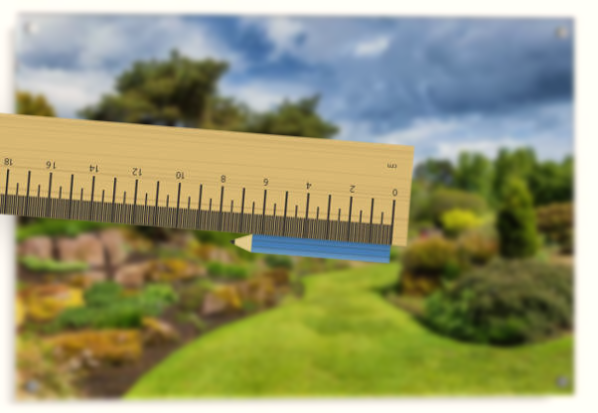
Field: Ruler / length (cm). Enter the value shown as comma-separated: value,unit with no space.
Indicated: 7.5,cm
